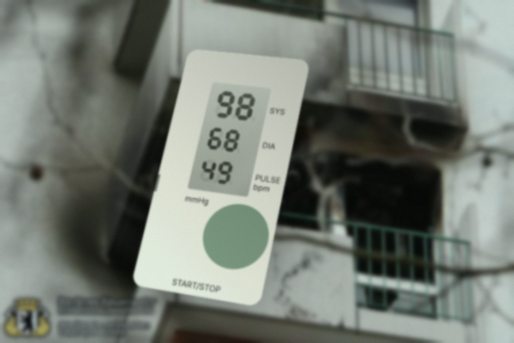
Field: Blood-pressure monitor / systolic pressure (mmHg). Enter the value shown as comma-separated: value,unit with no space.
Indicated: 98,mmHg
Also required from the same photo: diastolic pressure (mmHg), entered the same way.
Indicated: 68,mmHg
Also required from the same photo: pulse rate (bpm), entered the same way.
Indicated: 49,bpm
